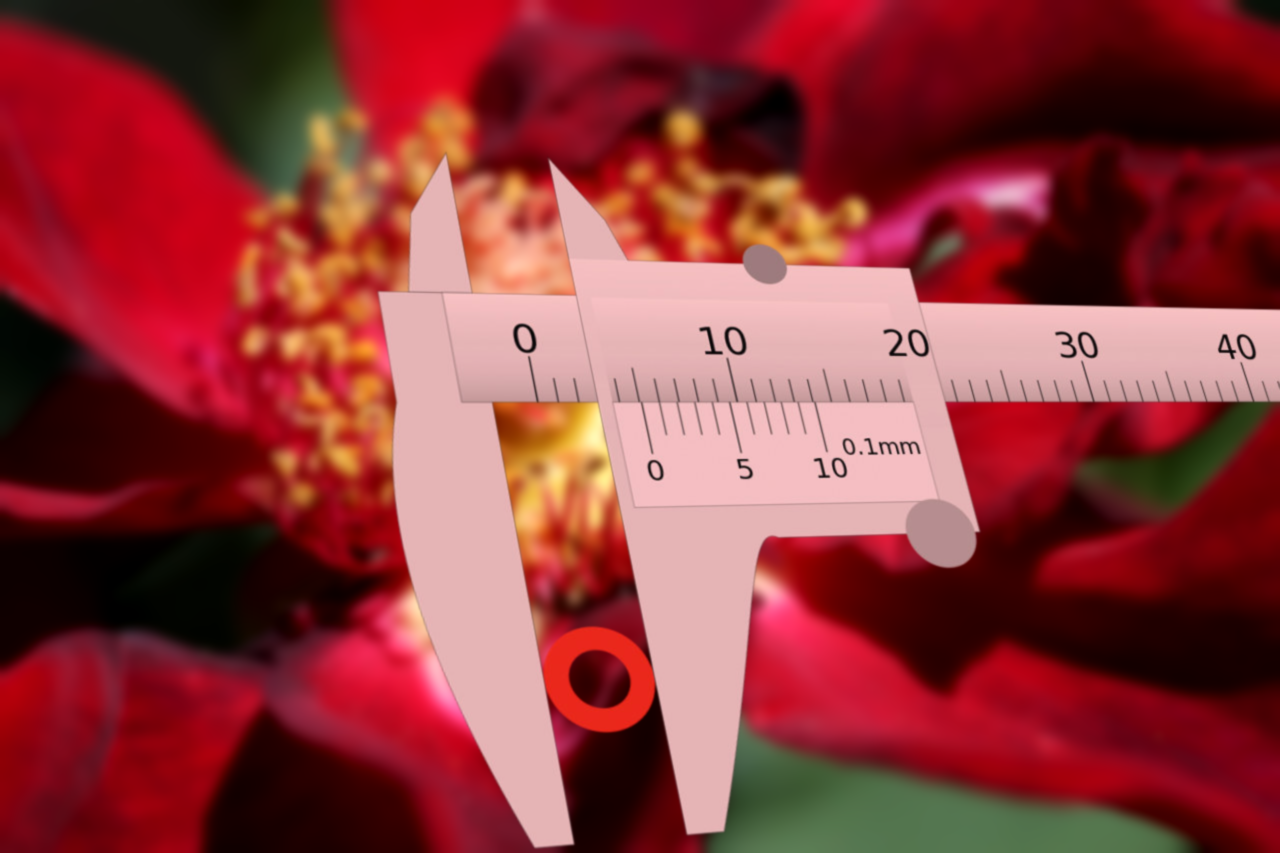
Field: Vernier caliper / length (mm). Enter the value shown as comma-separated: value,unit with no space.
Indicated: 5.1,mm
